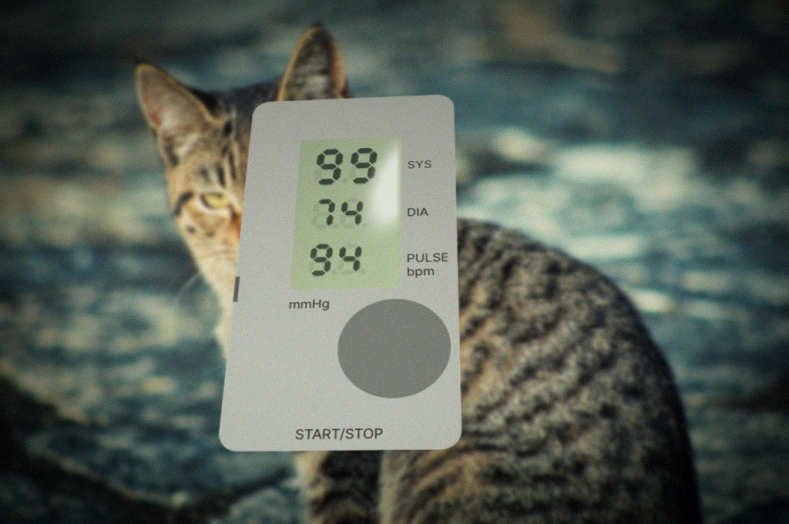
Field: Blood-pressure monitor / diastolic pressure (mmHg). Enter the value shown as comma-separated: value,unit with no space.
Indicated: 74,mmHg
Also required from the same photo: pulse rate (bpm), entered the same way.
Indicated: 94,bpm
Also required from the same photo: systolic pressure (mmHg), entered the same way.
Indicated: 99,mmHg
